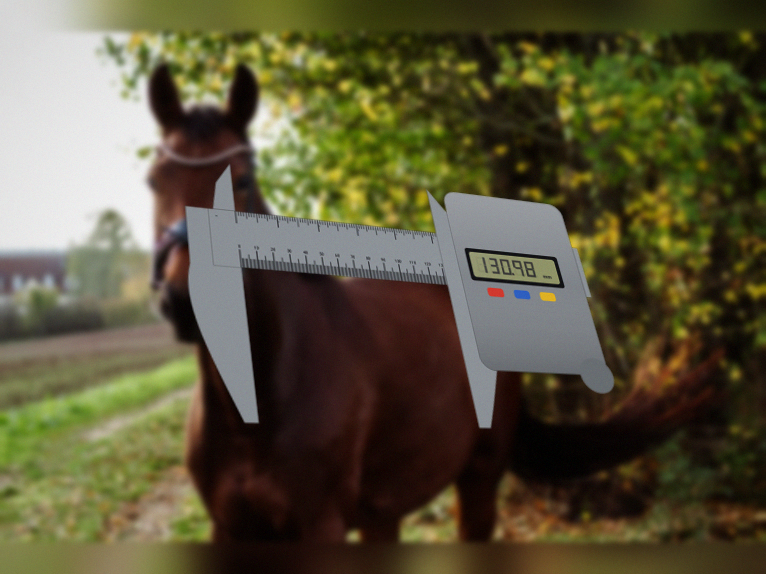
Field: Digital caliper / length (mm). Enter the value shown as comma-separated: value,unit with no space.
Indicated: 130.98,mm
